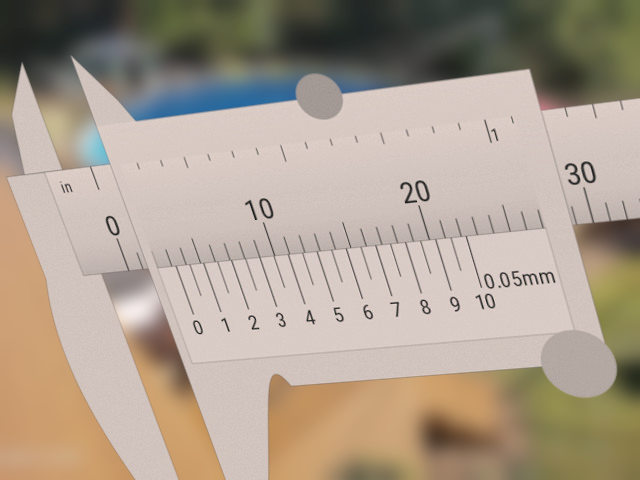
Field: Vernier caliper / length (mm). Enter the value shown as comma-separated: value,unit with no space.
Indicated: 3.3,mm
